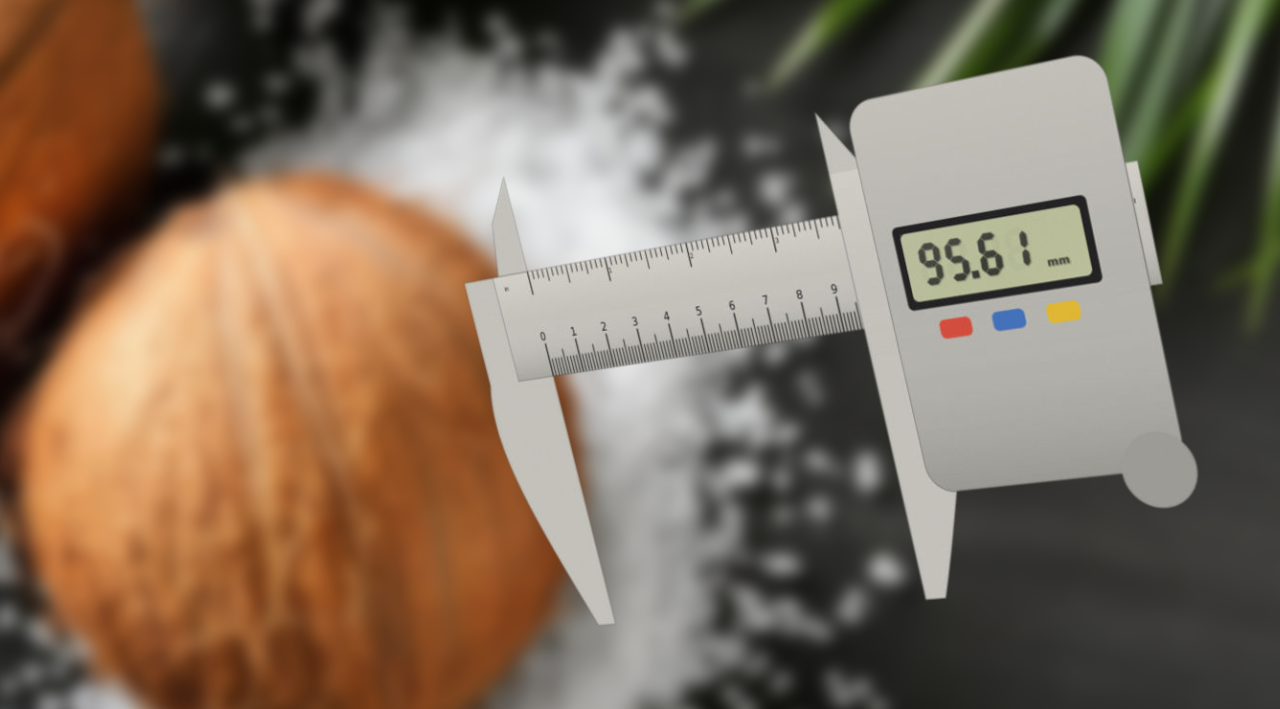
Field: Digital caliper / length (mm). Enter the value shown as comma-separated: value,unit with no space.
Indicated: 95.61,mm
